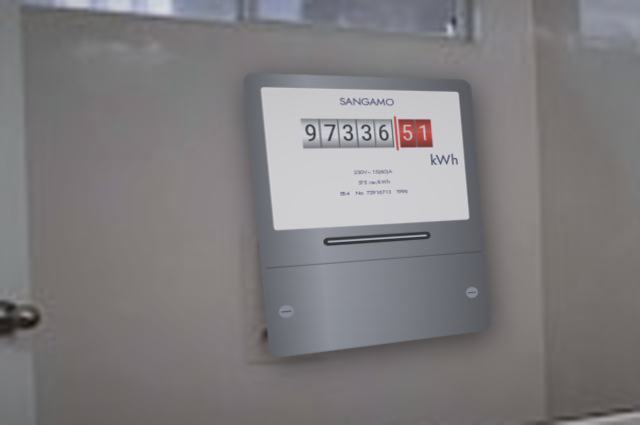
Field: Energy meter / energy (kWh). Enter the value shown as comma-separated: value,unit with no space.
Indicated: 97336.51,kWh
